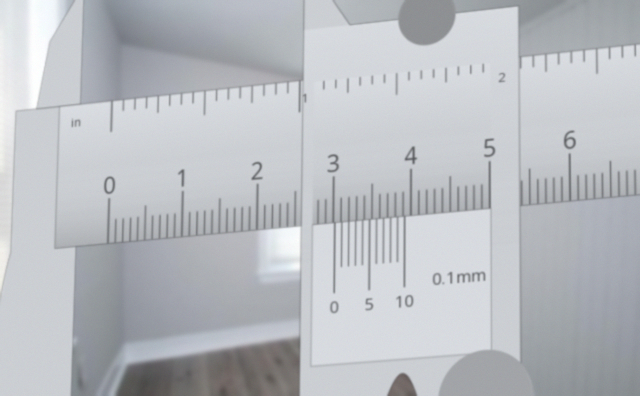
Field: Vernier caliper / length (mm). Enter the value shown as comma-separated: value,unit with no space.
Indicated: 30.2,mm
